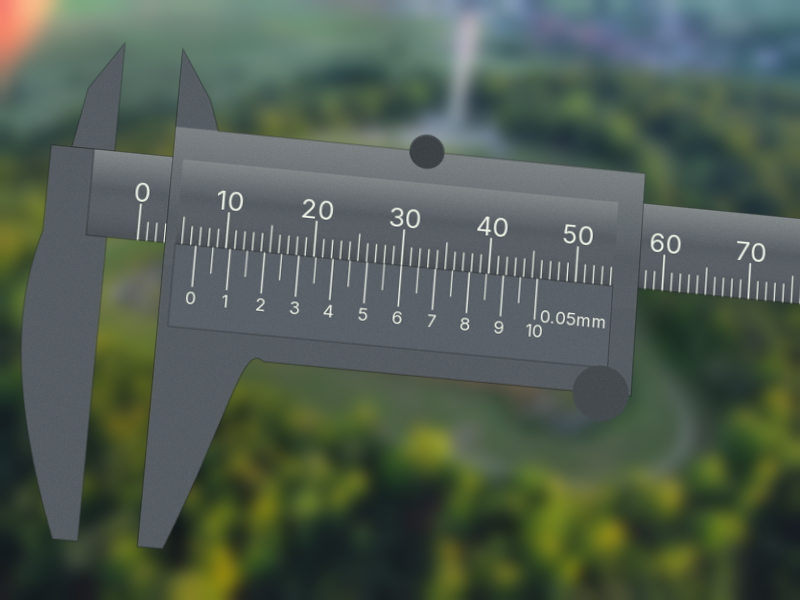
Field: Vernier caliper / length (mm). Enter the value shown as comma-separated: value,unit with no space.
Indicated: 6.6,mm
